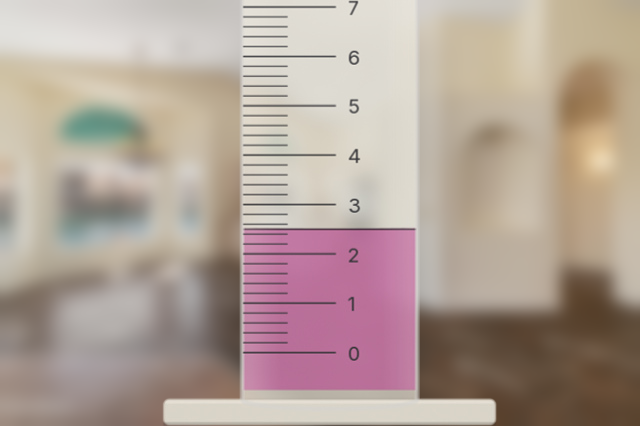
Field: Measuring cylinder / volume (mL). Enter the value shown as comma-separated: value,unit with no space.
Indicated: 2.5,mL
